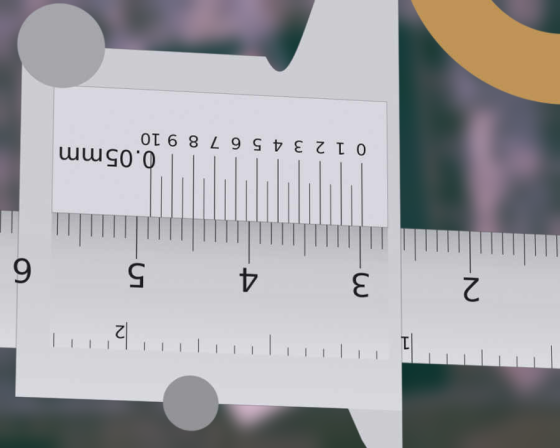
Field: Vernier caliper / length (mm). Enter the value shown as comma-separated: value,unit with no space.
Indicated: 29.8,mm
